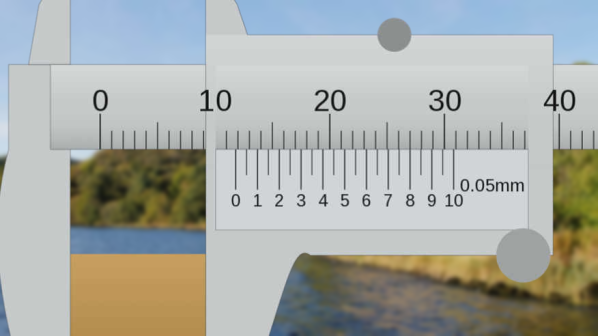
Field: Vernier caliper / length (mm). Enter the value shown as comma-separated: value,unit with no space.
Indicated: 11.8,mm
